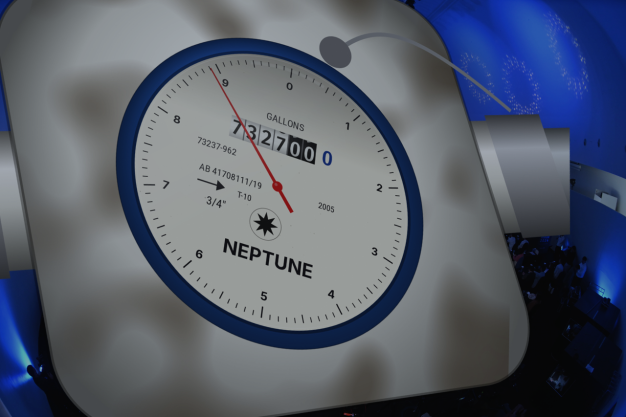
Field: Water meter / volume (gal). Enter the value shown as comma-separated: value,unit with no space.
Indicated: 7326998.9,gal
